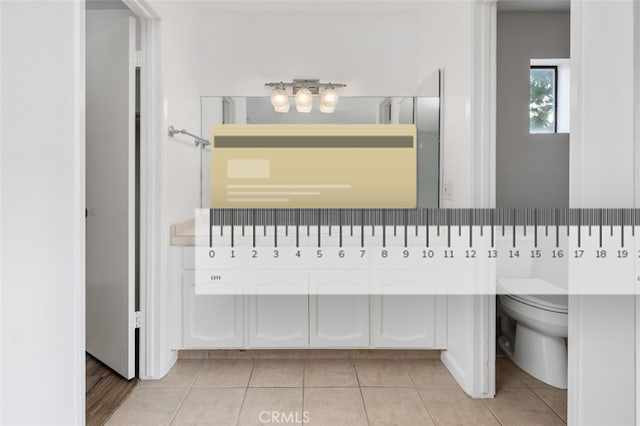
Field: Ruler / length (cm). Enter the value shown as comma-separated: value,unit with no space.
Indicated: 9.5,cm
